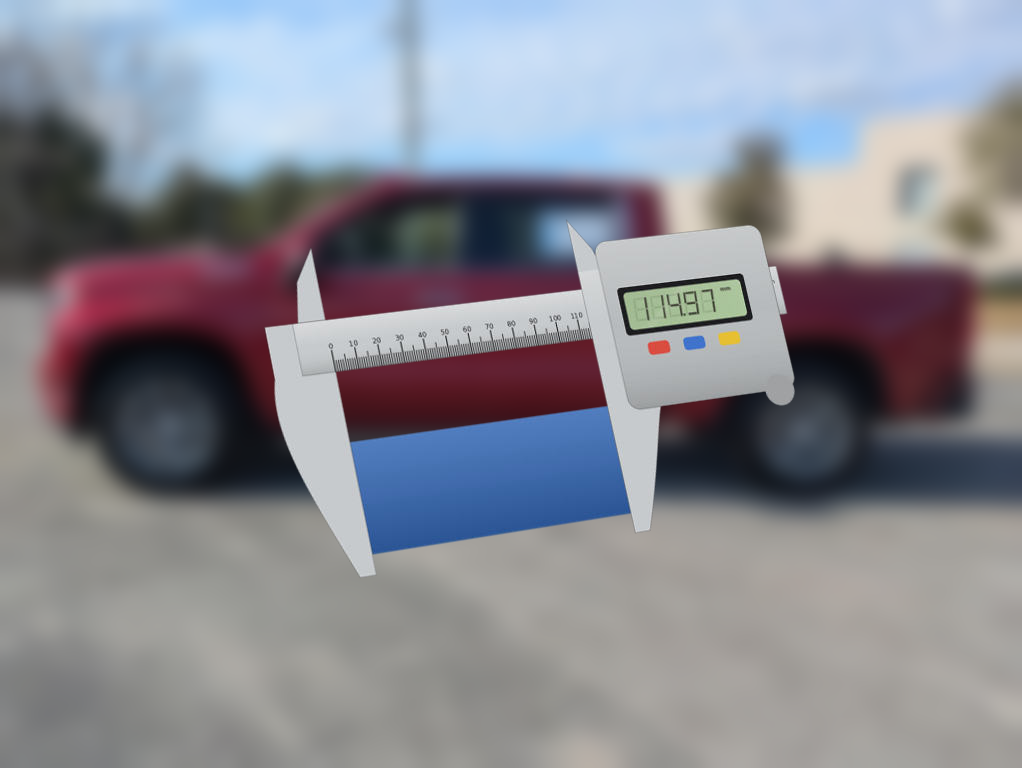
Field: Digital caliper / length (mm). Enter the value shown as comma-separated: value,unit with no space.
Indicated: 114.97,mm
